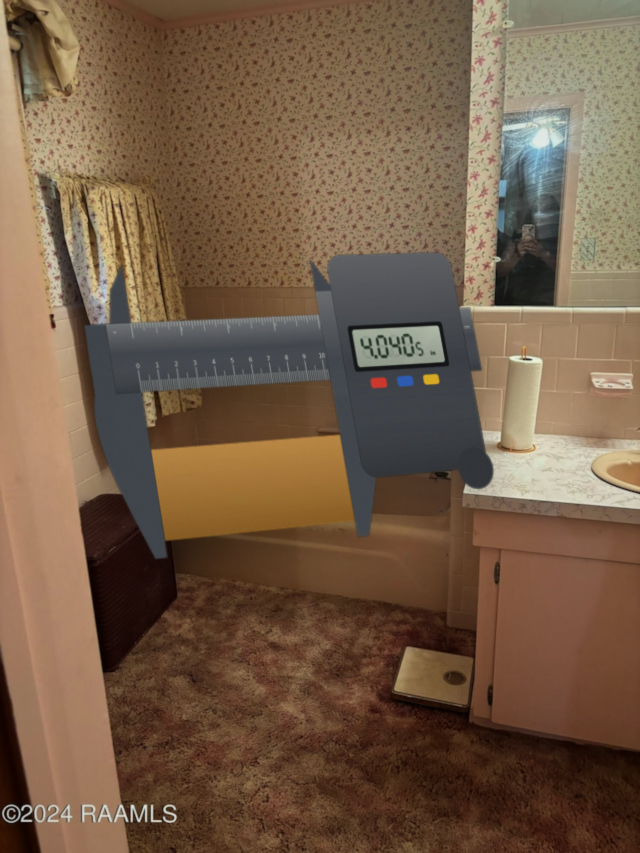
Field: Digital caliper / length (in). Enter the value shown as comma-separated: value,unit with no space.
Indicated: 4.0405,in
